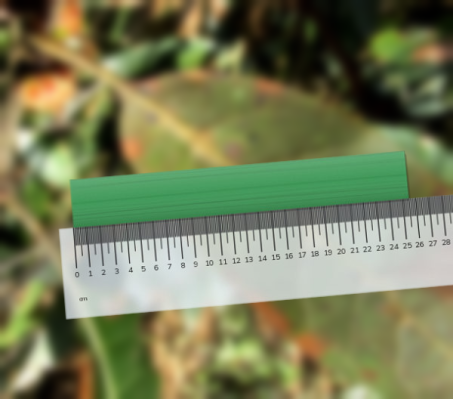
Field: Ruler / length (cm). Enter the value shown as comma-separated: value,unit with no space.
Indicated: 25.5,cm
